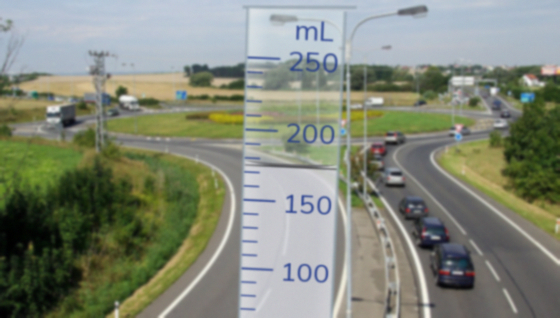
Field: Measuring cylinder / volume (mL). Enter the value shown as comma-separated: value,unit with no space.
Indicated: 175,mL
